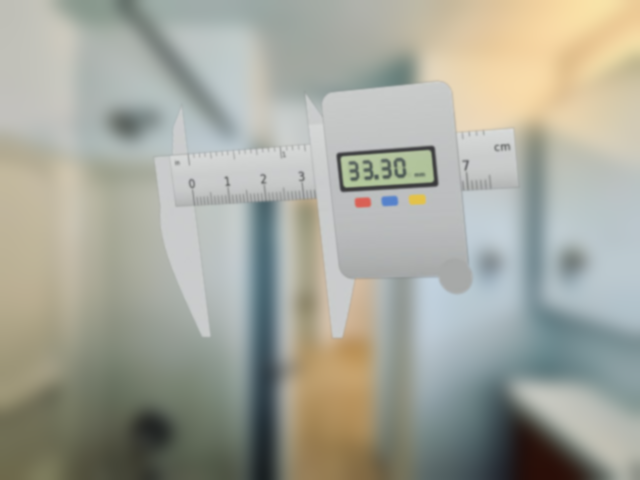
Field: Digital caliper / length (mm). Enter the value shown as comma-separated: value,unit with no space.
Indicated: 33.30,mm
